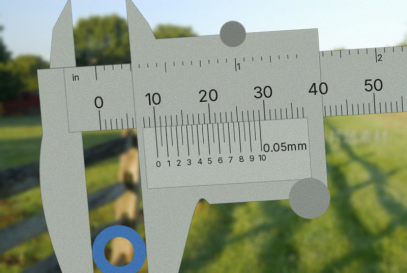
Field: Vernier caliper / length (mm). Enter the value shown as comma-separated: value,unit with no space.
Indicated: 10.0,mm
